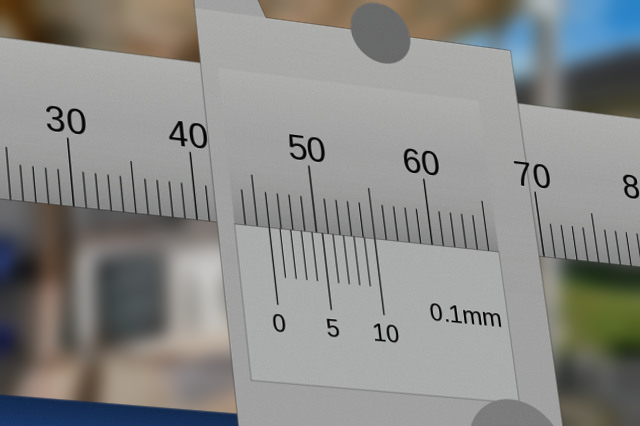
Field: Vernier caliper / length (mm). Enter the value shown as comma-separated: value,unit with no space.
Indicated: 46.0,mm
